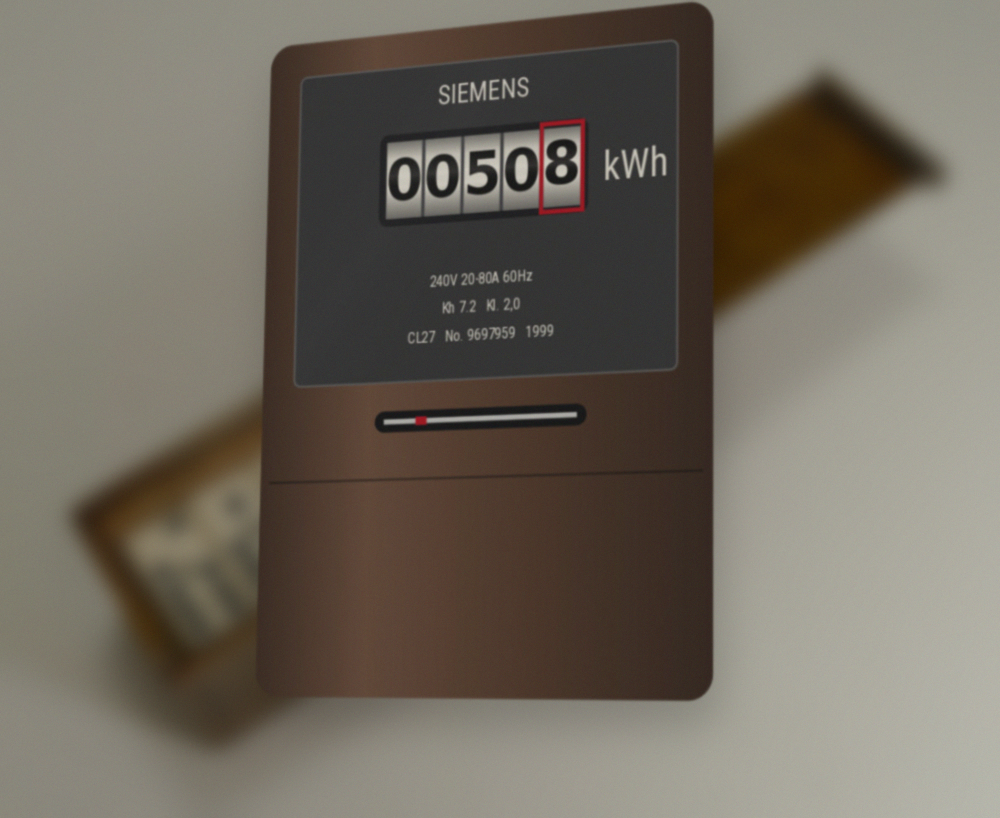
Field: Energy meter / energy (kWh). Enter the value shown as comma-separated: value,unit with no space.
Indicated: 50.8,kWh
